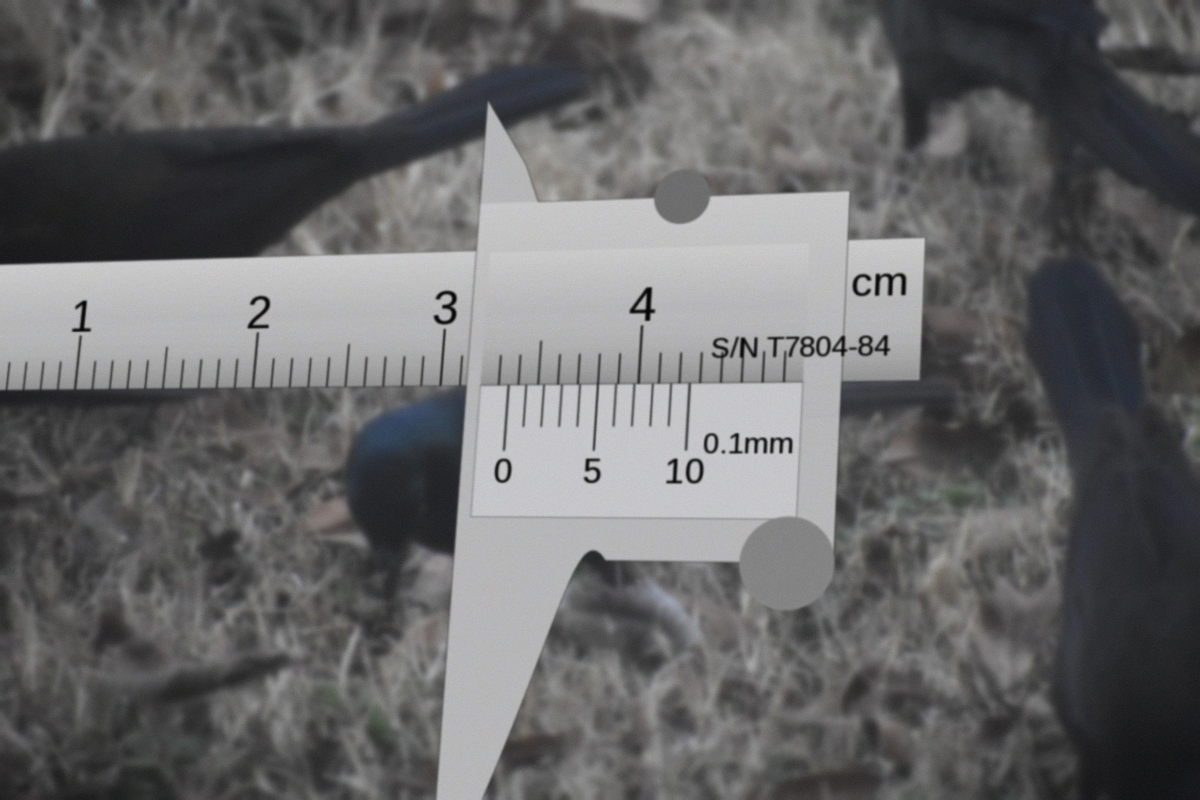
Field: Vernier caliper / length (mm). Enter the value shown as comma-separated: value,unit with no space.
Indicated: 33.5,mm
